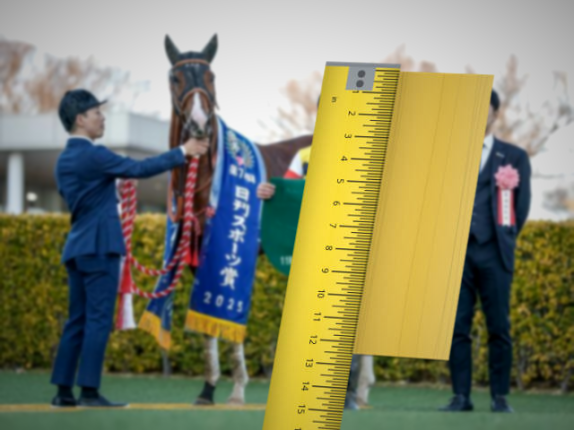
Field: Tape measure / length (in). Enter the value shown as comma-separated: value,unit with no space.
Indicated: 12.5,in
